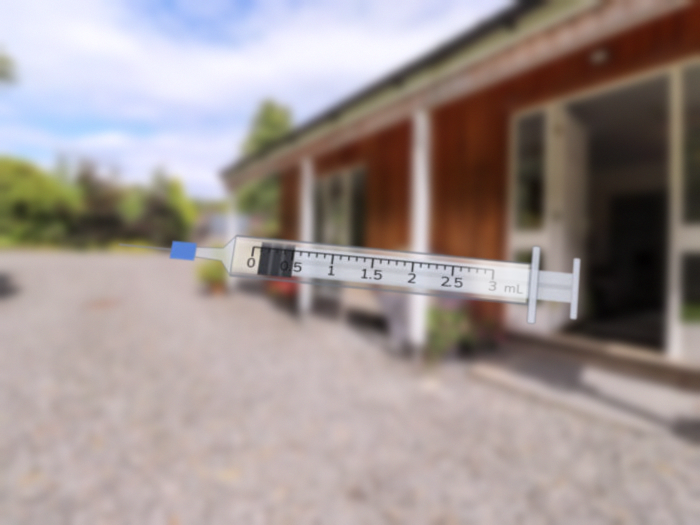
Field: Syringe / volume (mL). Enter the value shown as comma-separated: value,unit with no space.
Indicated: 0.1,mL
